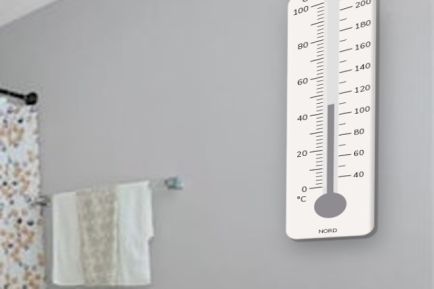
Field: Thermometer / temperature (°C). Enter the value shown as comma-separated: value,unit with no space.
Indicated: 44,°C
